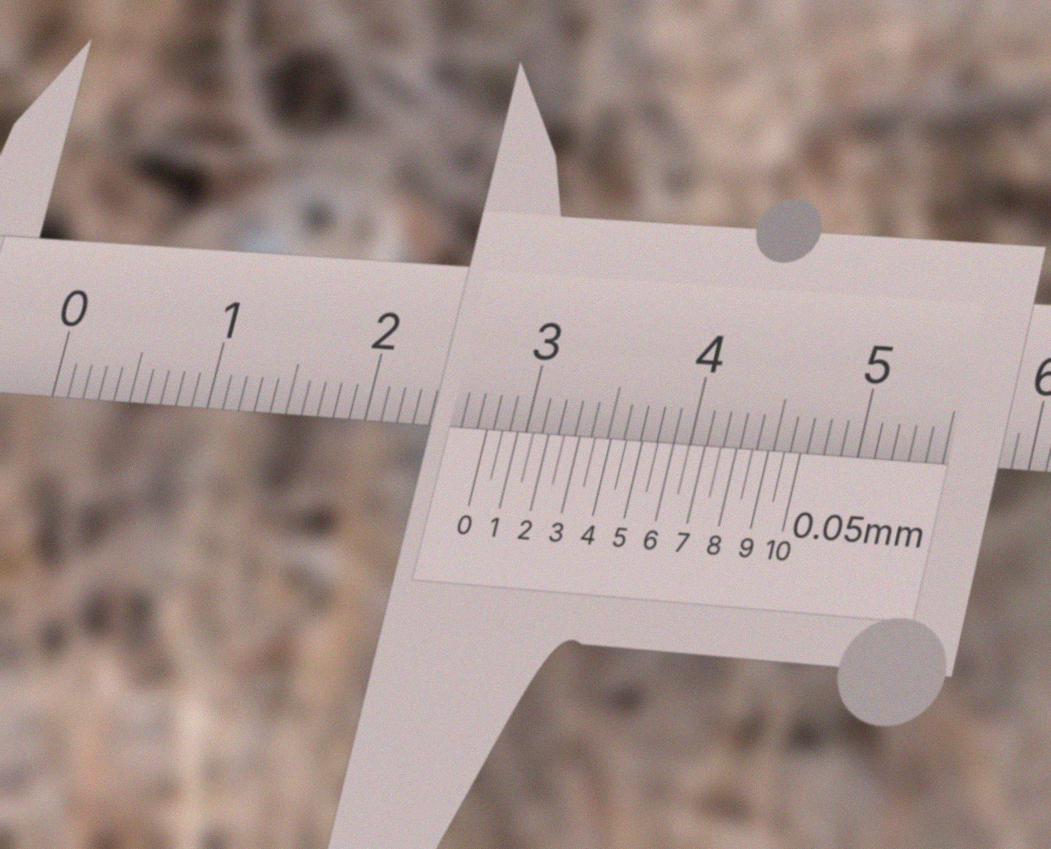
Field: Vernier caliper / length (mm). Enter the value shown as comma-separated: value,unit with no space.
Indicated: 27.6,mm
